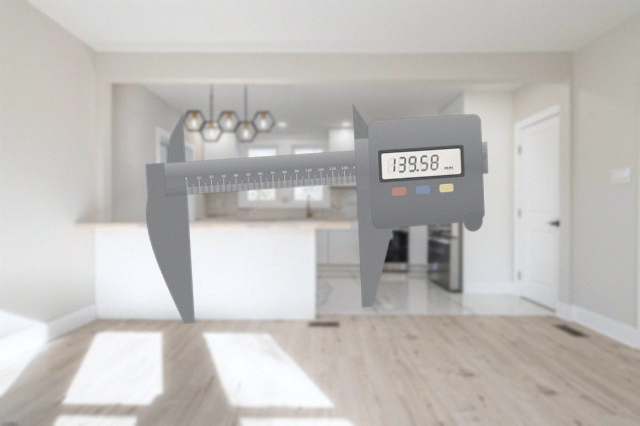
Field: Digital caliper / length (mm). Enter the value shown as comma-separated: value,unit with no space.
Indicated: 139.58,mm
